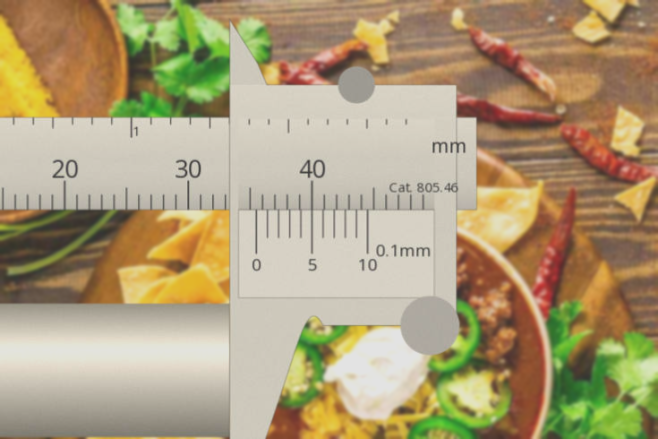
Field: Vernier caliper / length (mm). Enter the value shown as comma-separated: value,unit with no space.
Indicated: 35.5,mm
